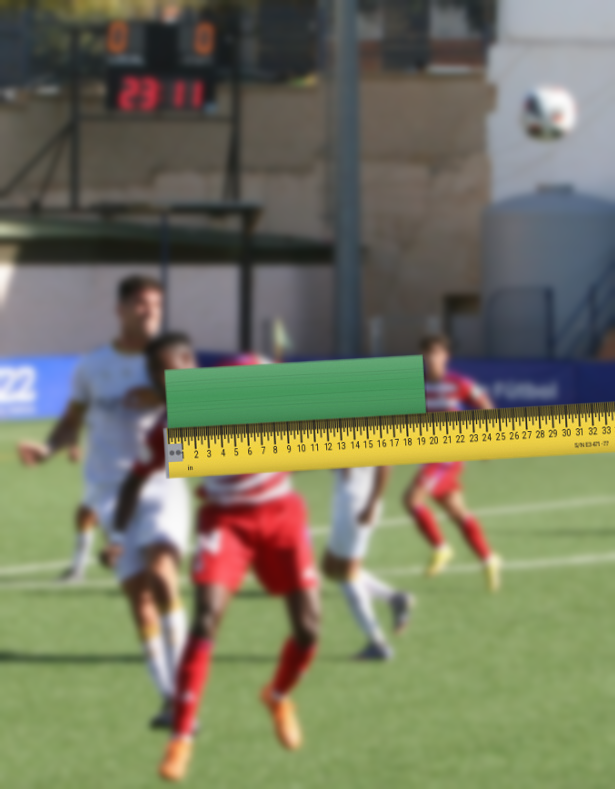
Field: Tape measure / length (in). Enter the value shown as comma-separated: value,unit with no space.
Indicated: 19.5,in
